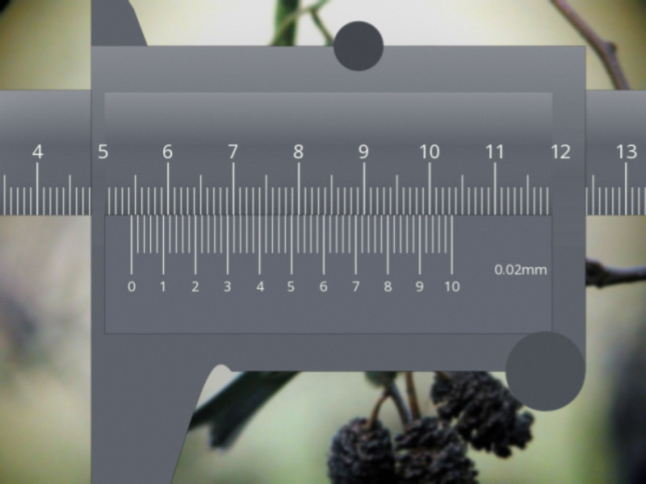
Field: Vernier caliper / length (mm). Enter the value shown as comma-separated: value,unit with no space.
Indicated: 54.4,mm
